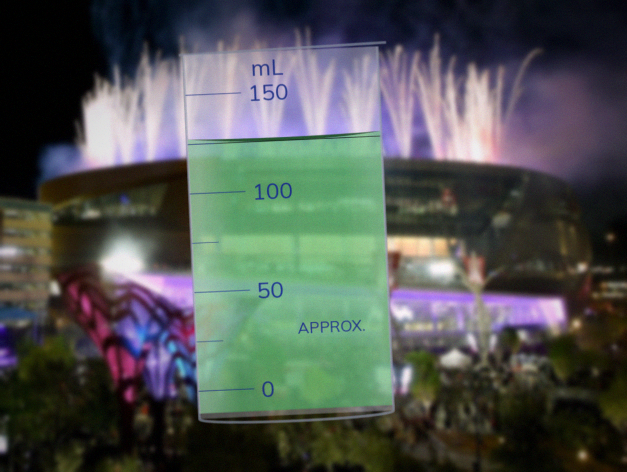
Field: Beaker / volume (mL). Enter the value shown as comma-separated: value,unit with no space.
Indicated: 125,mL
